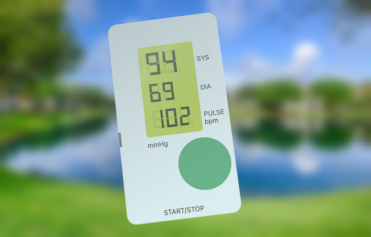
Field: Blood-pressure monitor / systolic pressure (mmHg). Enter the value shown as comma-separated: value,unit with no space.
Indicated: 94,mmHg
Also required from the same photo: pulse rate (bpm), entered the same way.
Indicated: 102,bpm
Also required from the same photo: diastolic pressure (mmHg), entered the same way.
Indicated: 69,mmHg
